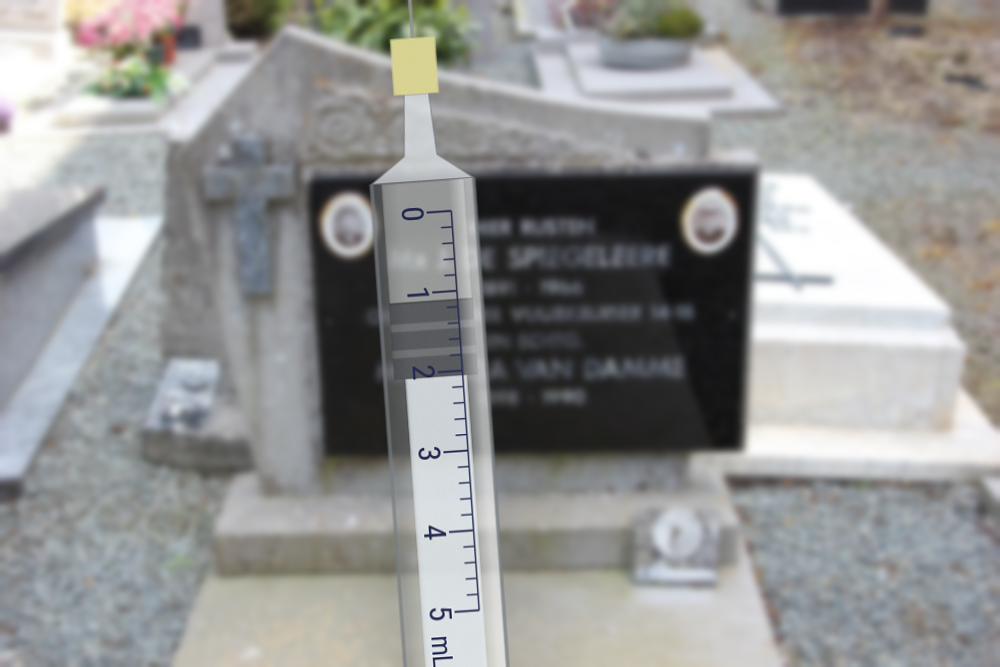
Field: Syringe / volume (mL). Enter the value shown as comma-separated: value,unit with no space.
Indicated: 1.1,mL
